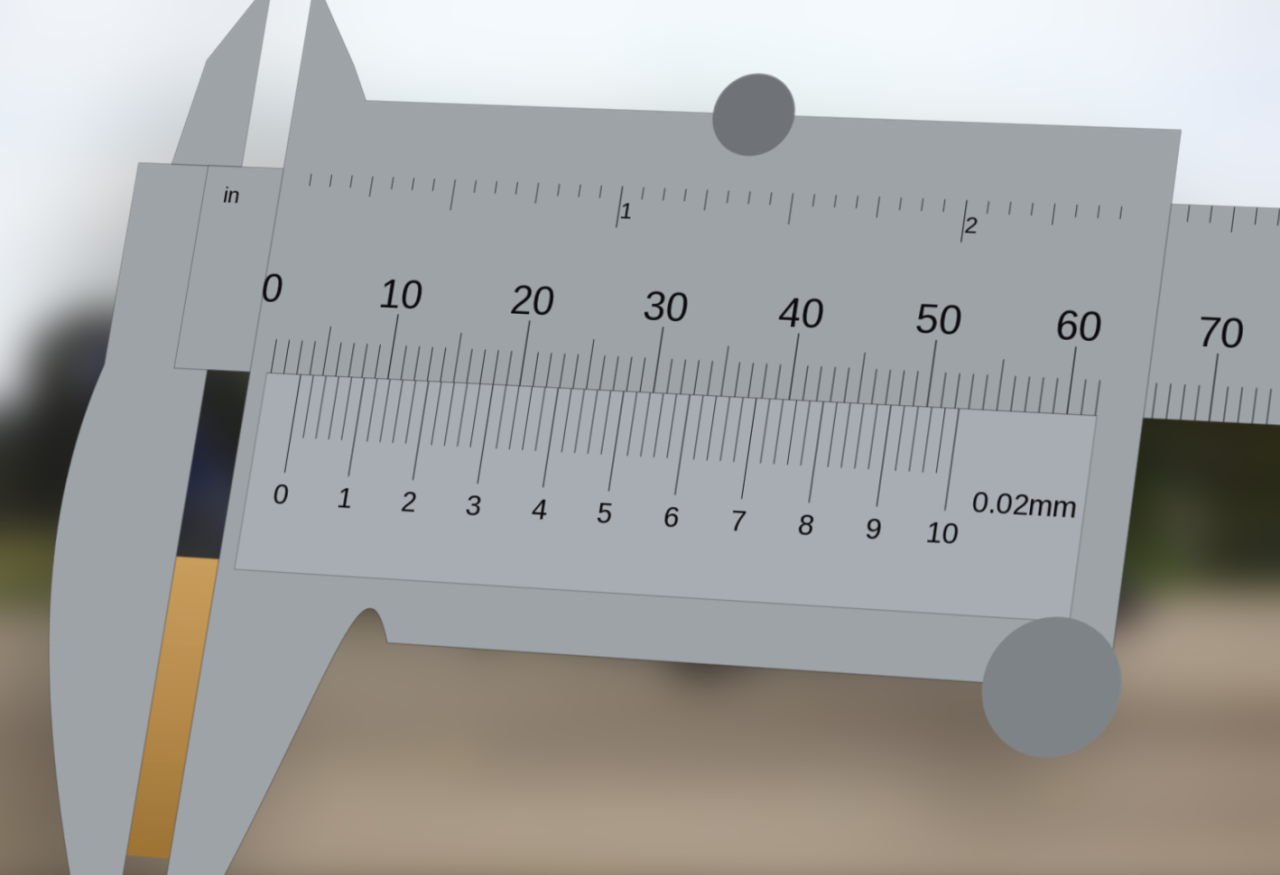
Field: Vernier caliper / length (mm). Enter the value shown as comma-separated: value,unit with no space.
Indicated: 3.3,mm
